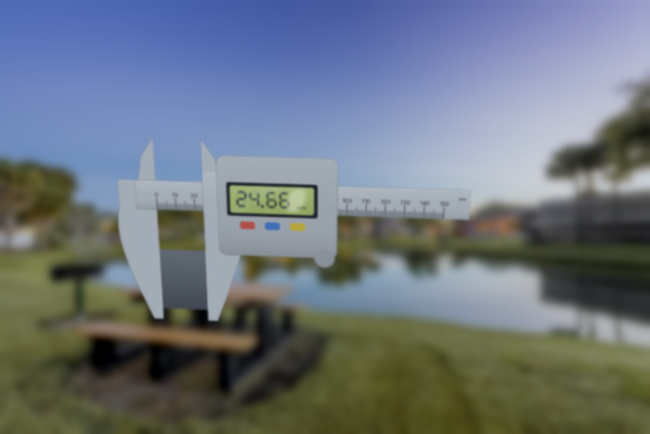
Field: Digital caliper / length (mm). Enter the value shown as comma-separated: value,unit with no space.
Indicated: 24.66,mm
